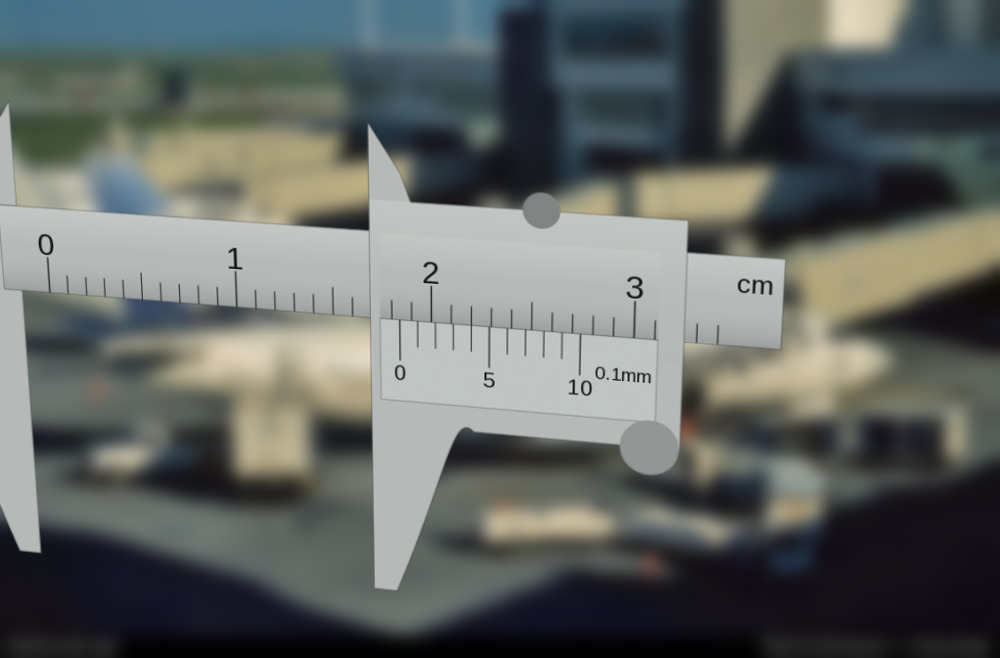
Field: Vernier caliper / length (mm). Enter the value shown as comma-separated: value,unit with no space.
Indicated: 18.4,mm
